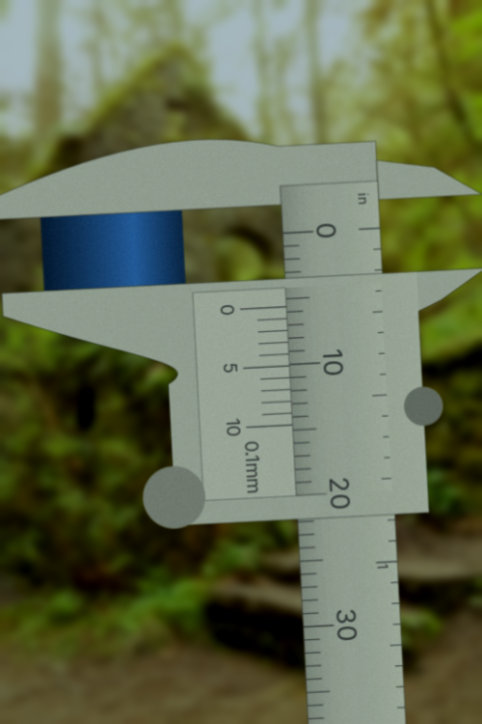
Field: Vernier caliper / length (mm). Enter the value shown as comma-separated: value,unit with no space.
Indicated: 5.6,mm
